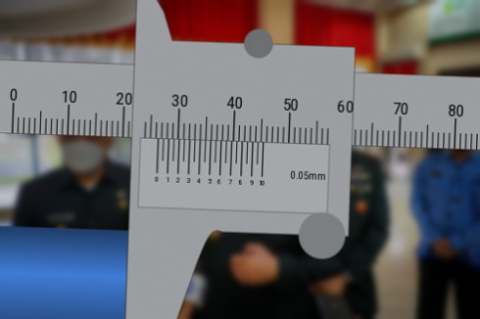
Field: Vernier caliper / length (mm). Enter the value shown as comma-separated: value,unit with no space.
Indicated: 26.4,mm
